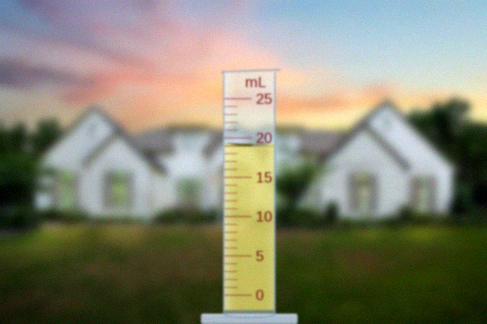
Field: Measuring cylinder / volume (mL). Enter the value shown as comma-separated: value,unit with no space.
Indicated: 19,mL
